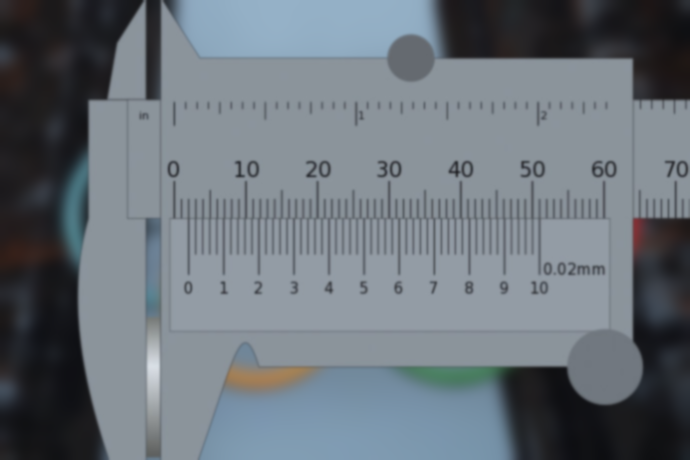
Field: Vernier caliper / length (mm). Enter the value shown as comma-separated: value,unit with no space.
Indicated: 2.0,mm
